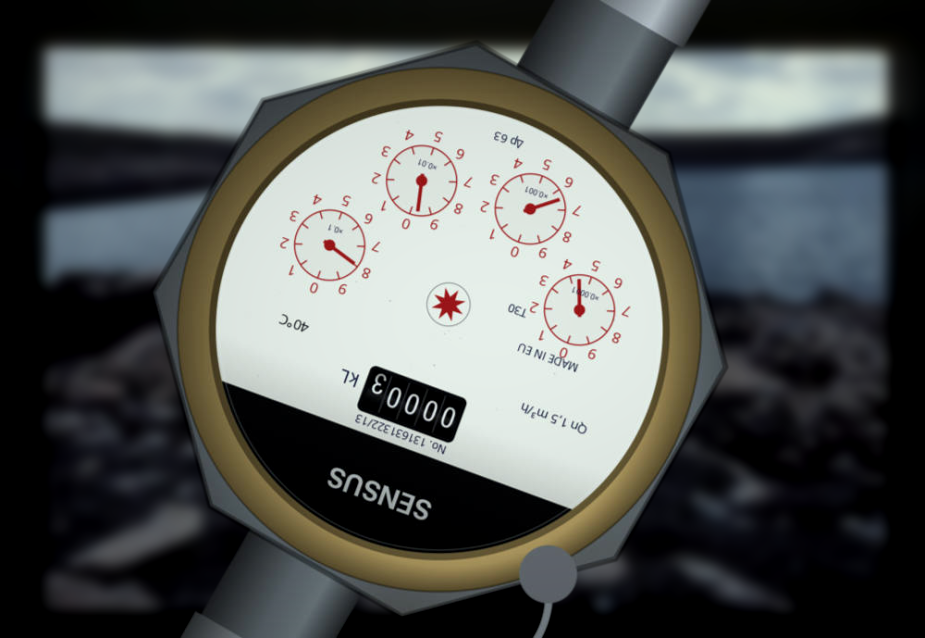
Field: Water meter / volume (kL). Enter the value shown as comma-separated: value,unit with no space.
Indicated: 2.7964,kL
